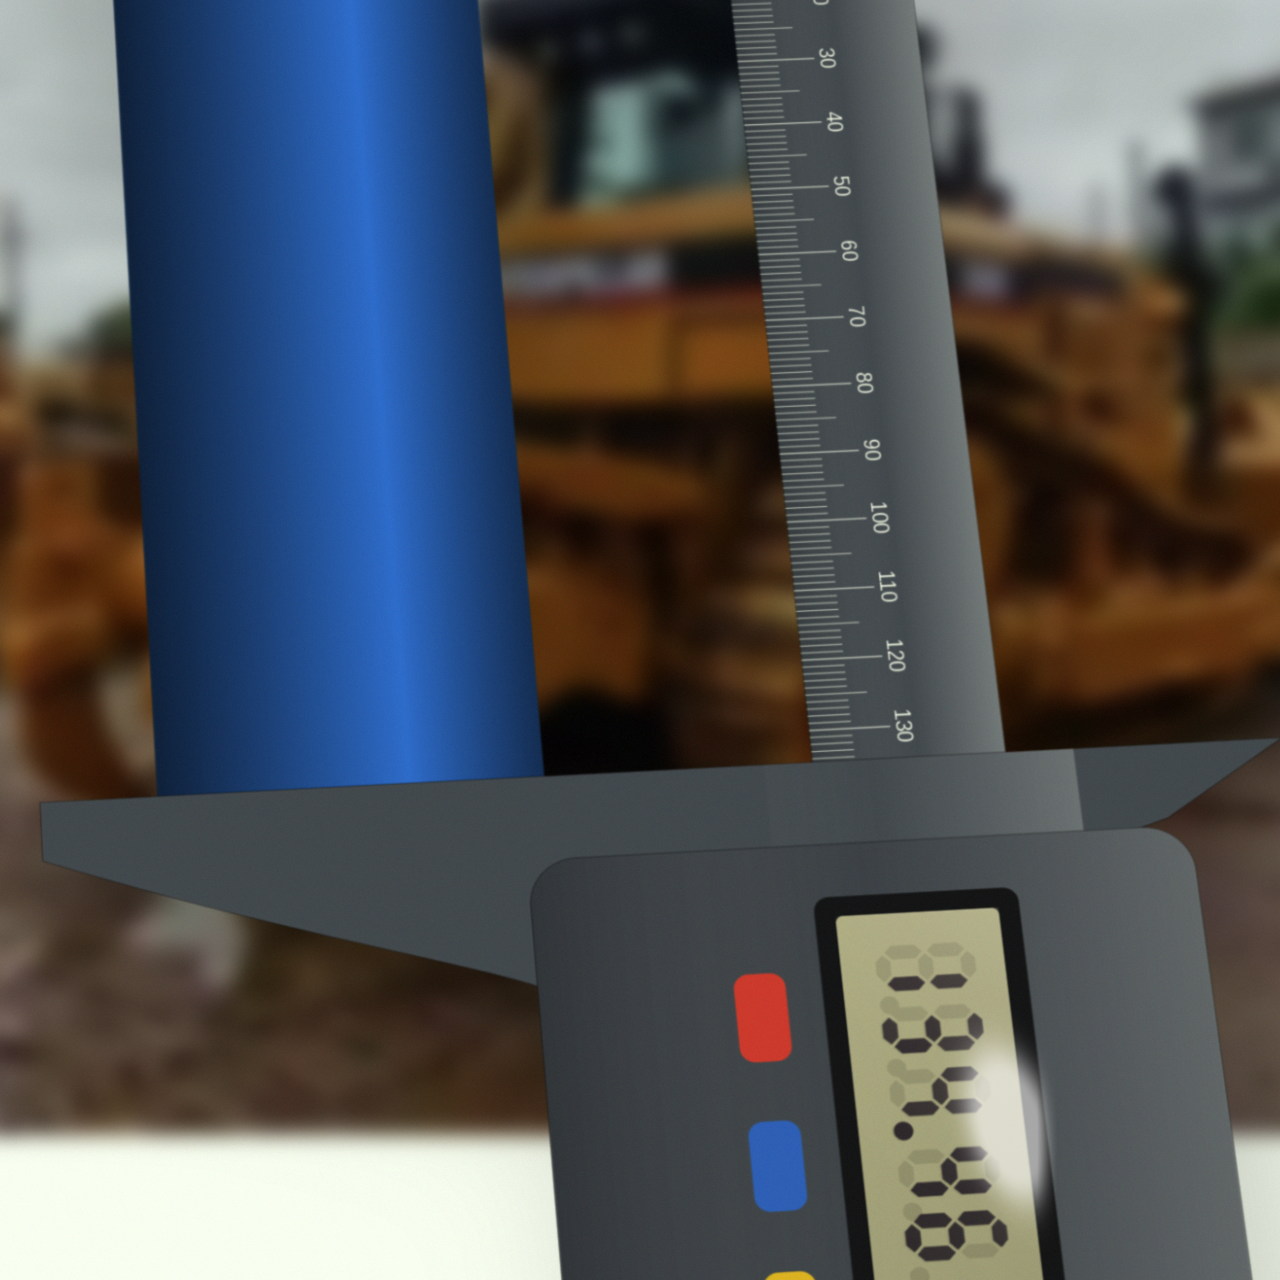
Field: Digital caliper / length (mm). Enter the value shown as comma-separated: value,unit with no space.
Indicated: 134.46,mm
